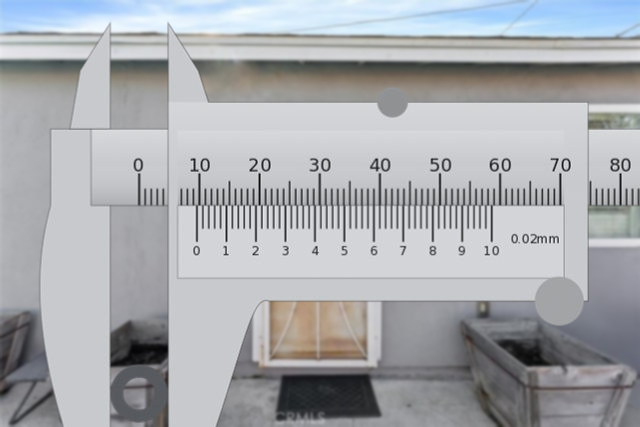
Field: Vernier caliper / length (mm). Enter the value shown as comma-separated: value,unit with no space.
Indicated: 9.6,mm
